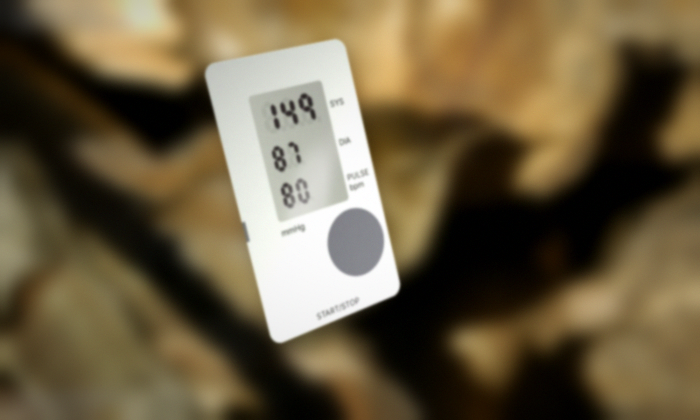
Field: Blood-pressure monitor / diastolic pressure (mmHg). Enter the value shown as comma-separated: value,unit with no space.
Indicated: 87,mmHg
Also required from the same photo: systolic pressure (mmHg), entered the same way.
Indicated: 149,mmHg
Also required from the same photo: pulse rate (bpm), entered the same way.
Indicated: 80,bpm
